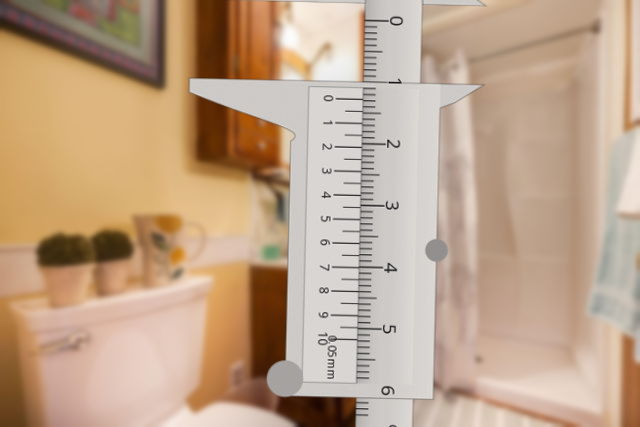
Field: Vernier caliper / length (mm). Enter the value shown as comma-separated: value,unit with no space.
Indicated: 12.8,mm
